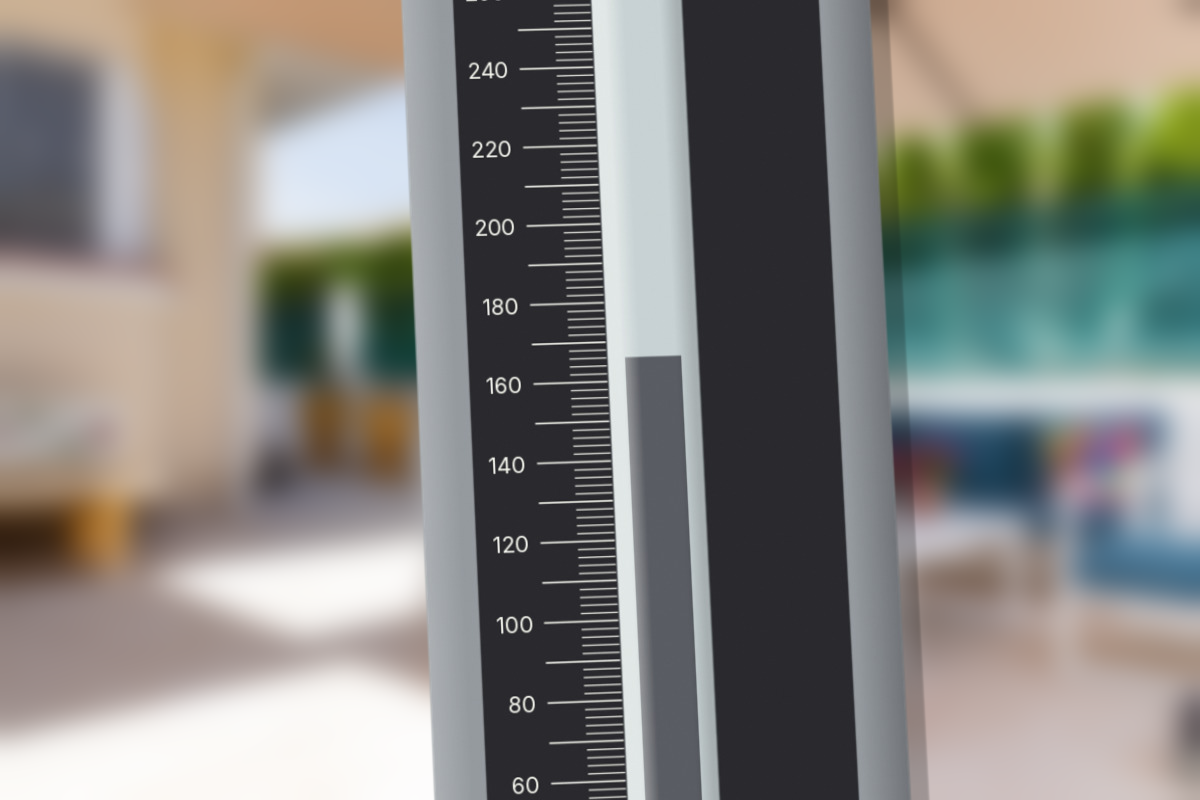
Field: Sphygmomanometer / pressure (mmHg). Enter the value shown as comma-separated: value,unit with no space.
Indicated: 166,mmHg
